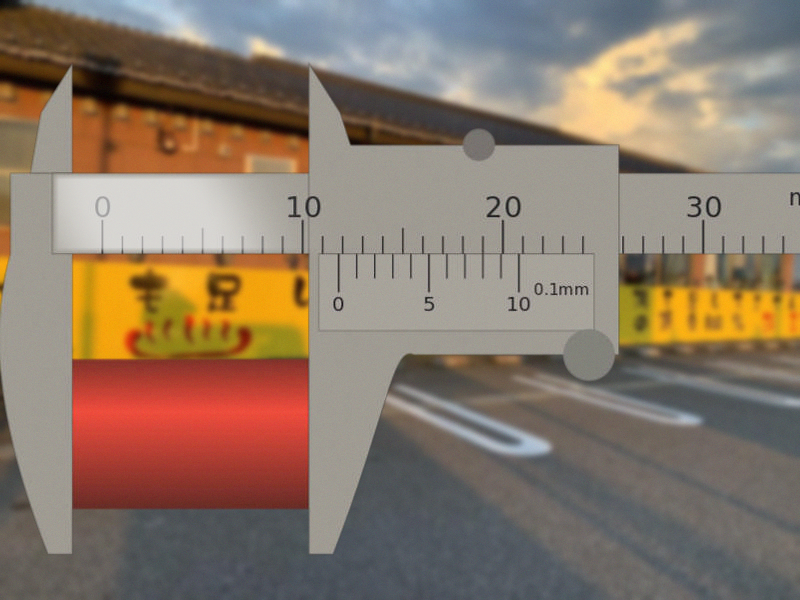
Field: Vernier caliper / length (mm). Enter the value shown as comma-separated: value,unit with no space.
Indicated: 11.8,mm
